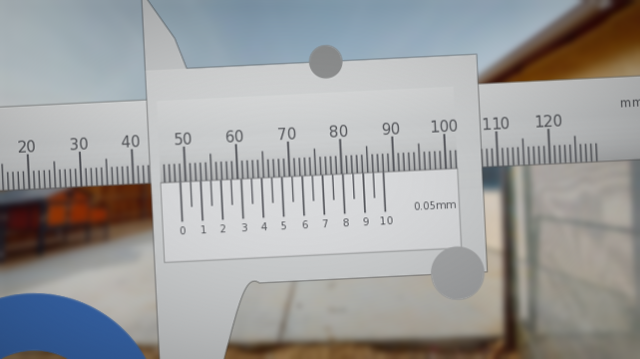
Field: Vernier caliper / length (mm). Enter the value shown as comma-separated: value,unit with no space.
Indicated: 49.0,mm
